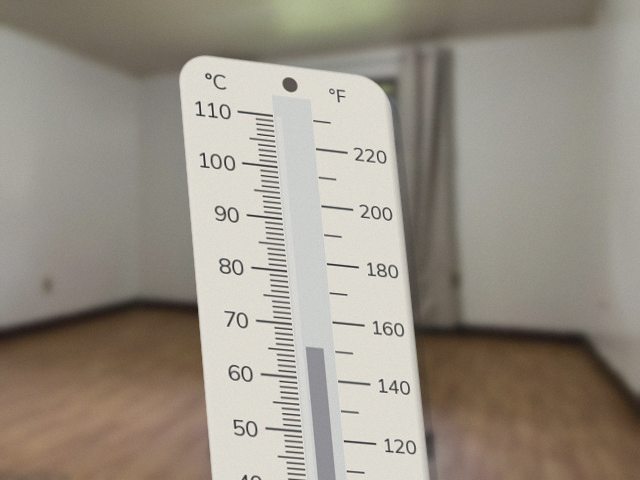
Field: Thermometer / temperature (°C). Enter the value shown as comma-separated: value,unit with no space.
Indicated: 66,°C
